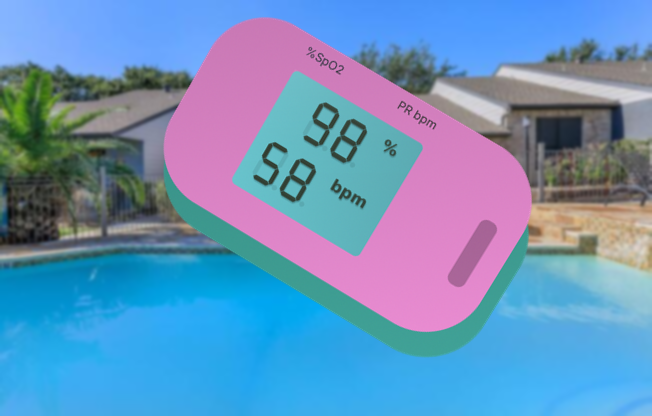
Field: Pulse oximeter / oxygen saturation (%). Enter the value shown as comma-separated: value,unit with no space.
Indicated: 98,%
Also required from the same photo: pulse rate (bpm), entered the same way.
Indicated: 58,bpm
